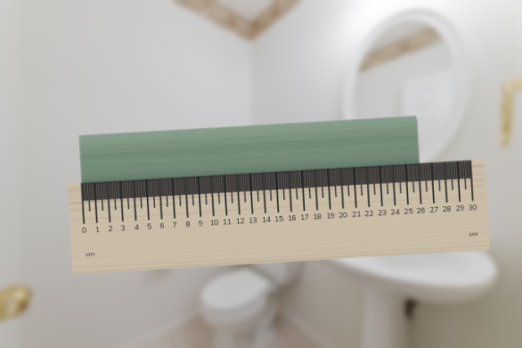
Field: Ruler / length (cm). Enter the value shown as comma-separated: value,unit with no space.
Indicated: 26,cm
